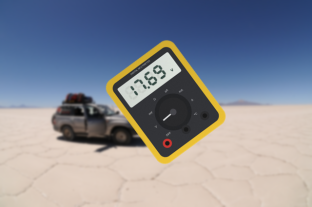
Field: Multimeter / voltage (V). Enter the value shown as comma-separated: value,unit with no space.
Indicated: 17.69,V
